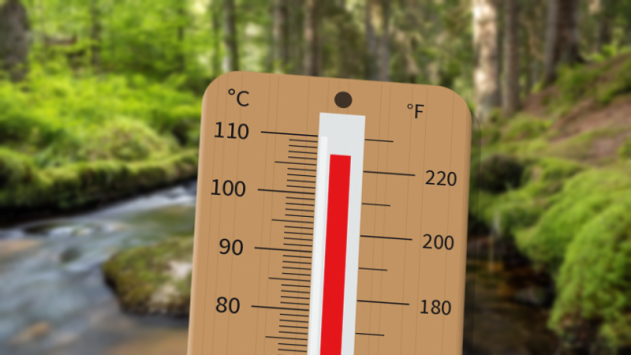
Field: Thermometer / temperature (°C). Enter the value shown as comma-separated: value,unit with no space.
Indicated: 107,°C
